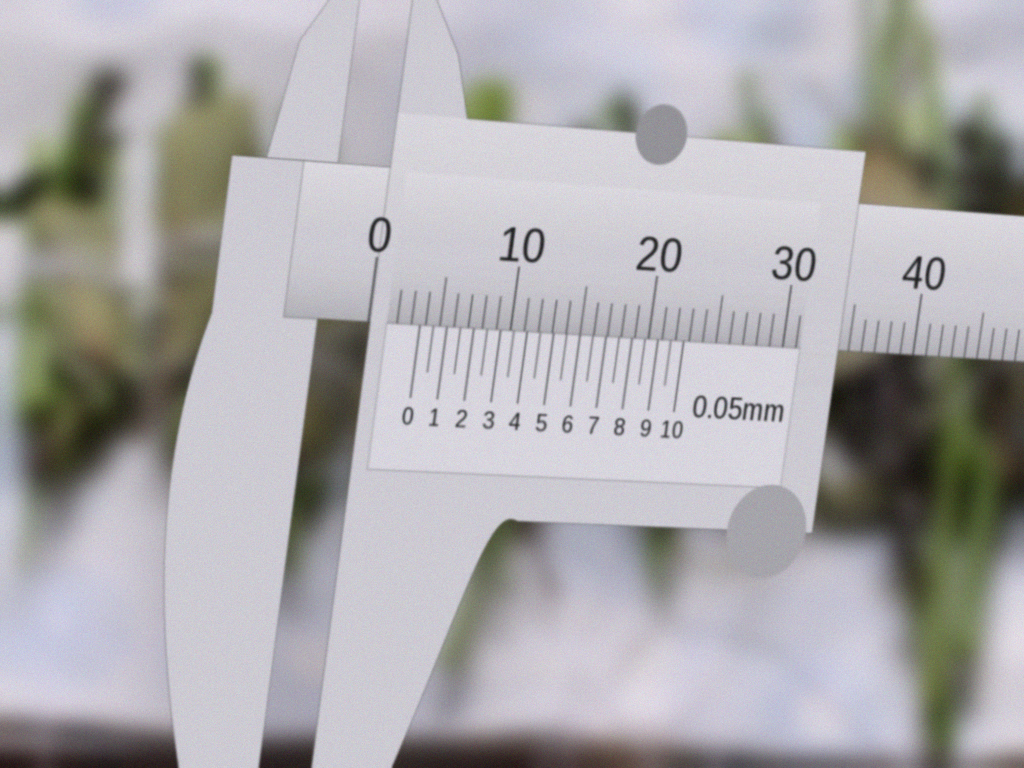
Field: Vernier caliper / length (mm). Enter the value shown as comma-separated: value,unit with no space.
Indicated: 3.6,mm
